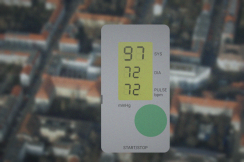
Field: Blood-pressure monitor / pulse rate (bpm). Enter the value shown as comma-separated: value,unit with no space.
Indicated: 72,bpm
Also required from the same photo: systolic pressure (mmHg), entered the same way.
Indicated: 97,mmHg
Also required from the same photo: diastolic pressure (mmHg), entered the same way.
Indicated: 72,mmHg
